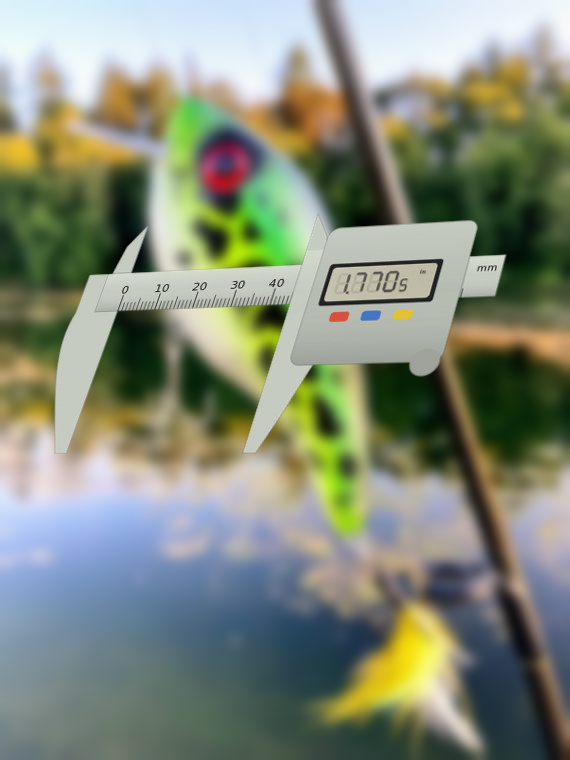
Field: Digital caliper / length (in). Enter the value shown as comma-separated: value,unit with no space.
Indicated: 1.7705,in
